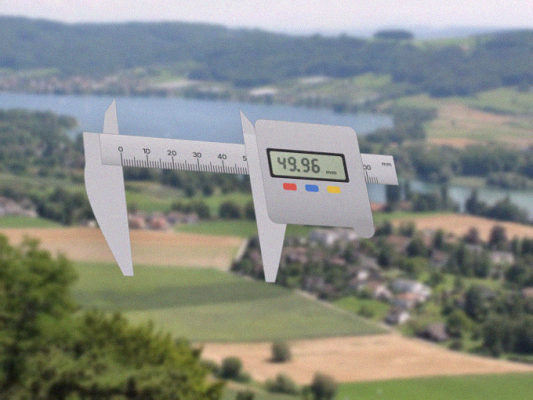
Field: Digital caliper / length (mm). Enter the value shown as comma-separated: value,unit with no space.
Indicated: 49.96,mm
